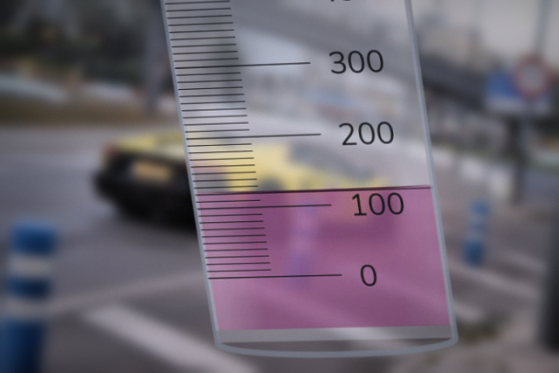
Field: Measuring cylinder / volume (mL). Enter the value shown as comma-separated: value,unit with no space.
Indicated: 120,mL
